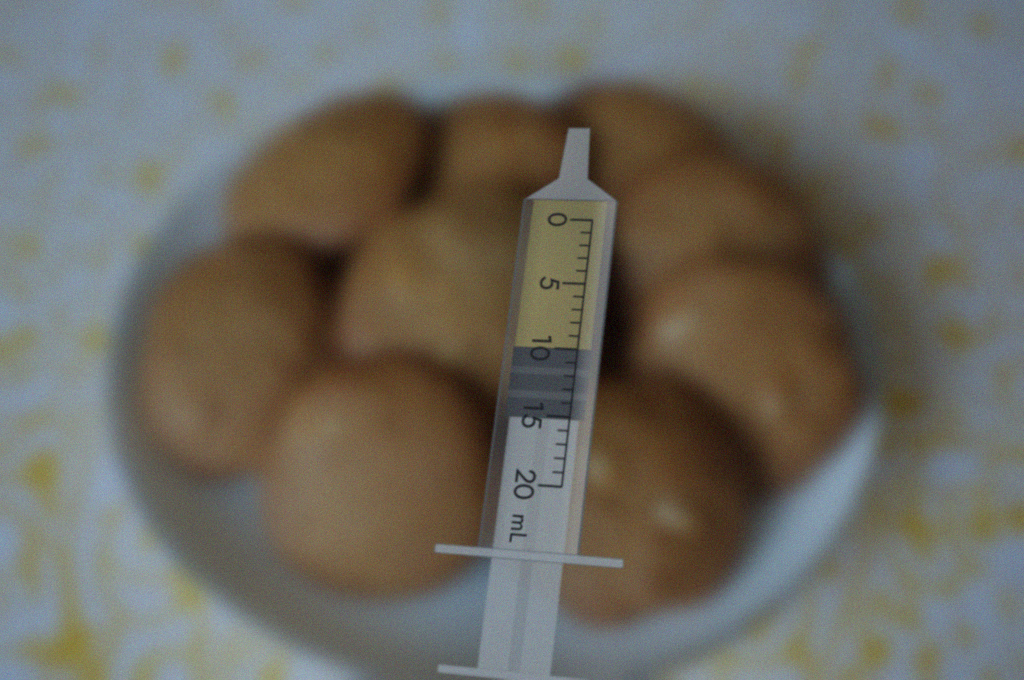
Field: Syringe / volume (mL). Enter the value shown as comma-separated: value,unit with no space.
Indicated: 10,mL
